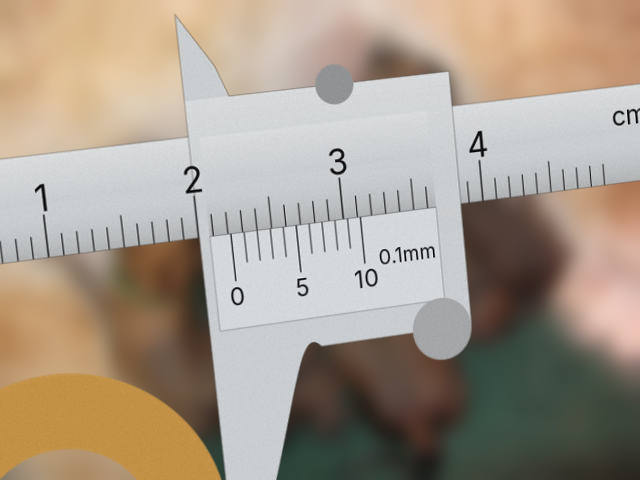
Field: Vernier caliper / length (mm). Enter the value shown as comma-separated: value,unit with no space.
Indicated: 22.2,mm
